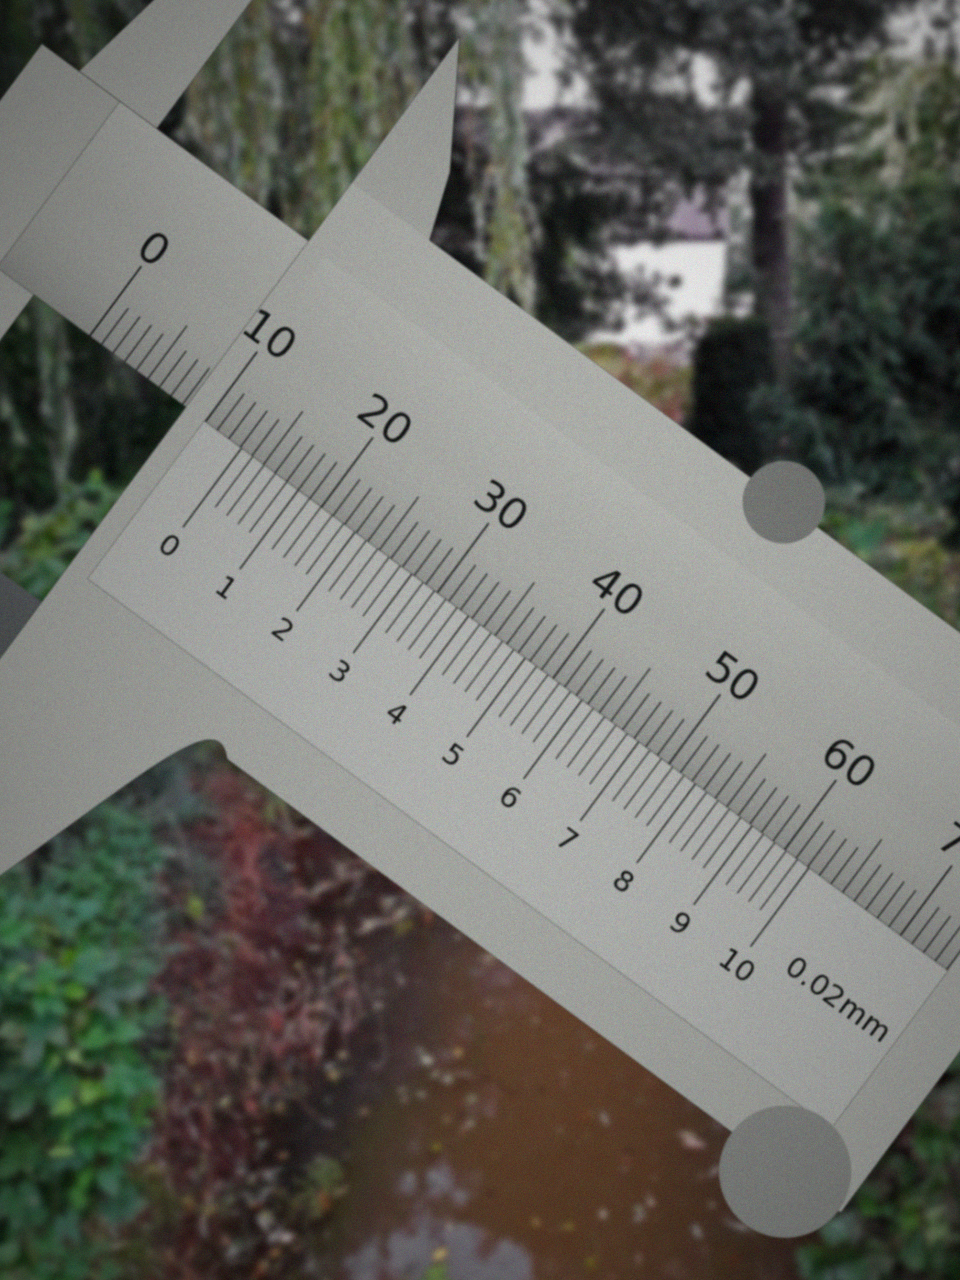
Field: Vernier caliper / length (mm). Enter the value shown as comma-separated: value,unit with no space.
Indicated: 13.1,mm
